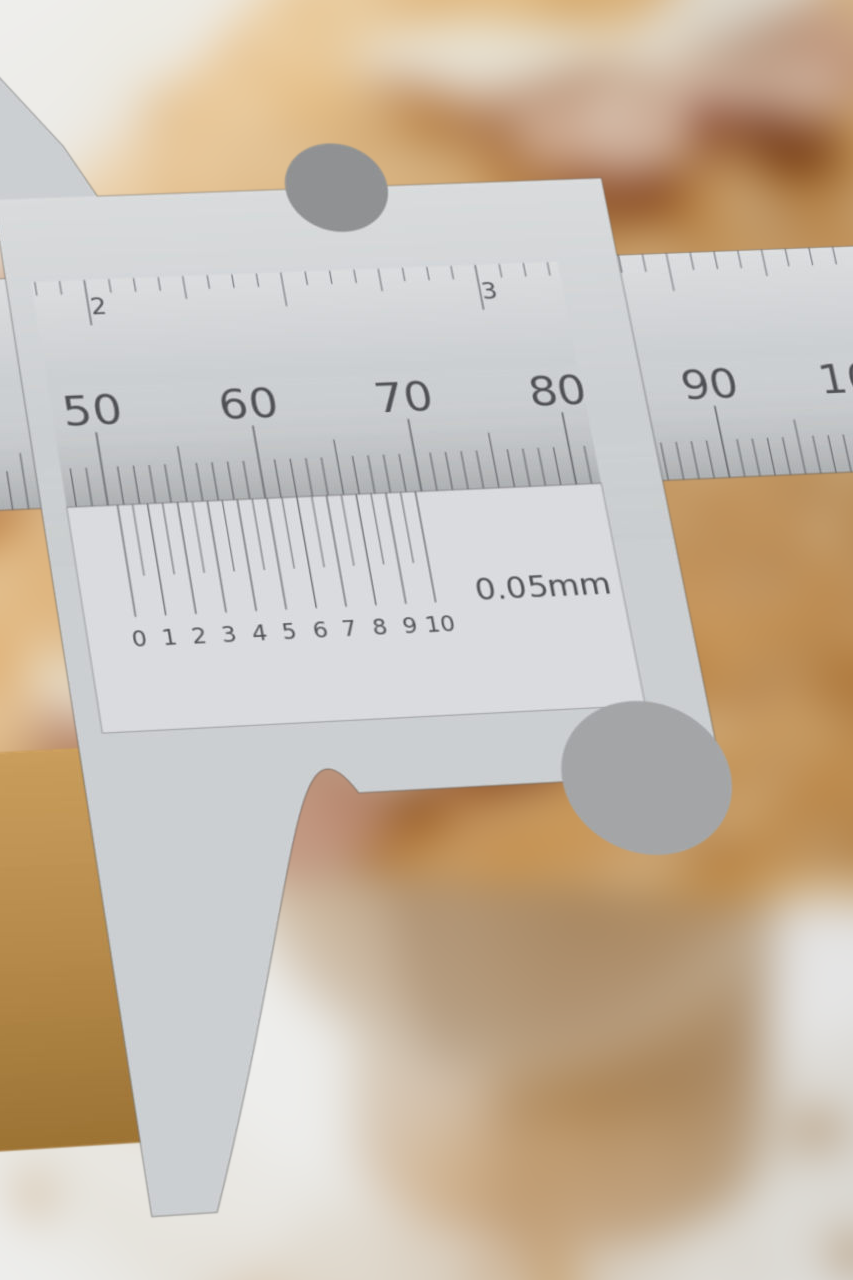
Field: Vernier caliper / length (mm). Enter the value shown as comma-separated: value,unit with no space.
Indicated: 50.6,mm
